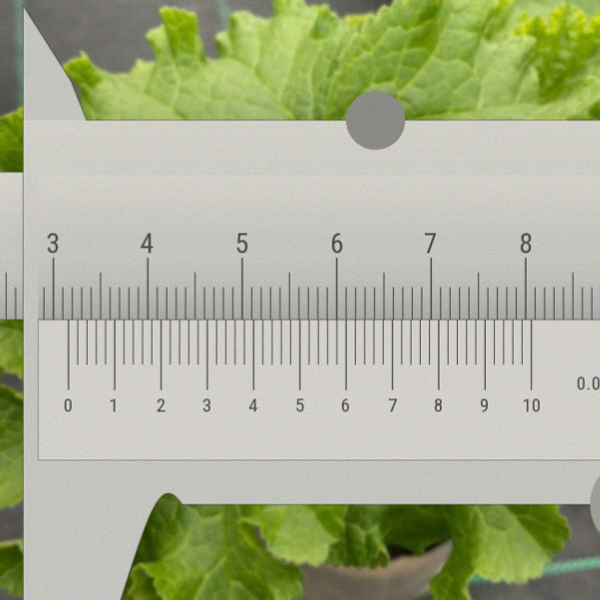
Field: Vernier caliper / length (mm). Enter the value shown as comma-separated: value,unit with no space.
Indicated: 31.6,mm
